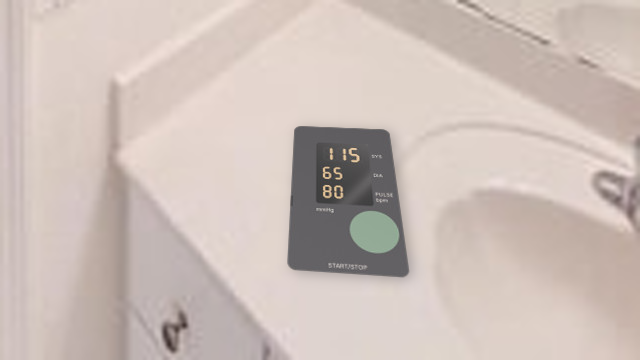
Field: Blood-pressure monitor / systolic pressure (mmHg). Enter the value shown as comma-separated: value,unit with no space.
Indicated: 115,mmHg
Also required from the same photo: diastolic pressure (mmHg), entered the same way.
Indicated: 65,mmHg
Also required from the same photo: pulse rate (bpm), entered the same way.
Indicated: 80,bpm
